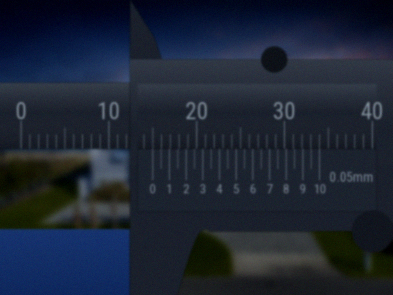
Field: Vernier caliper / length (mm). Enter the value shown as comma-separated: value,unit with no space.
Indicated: 15.0,mm
